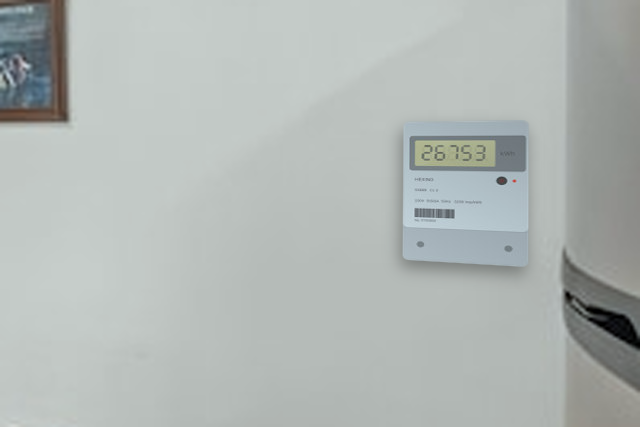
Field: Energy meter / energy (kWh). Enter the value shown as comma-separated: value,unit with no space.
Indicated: 26753,kWh
